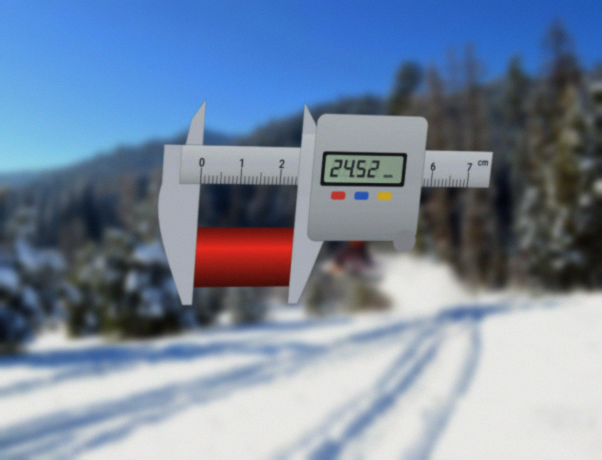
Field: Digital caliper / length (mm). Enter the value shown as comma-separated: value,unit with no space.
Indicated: 24.52,mm
